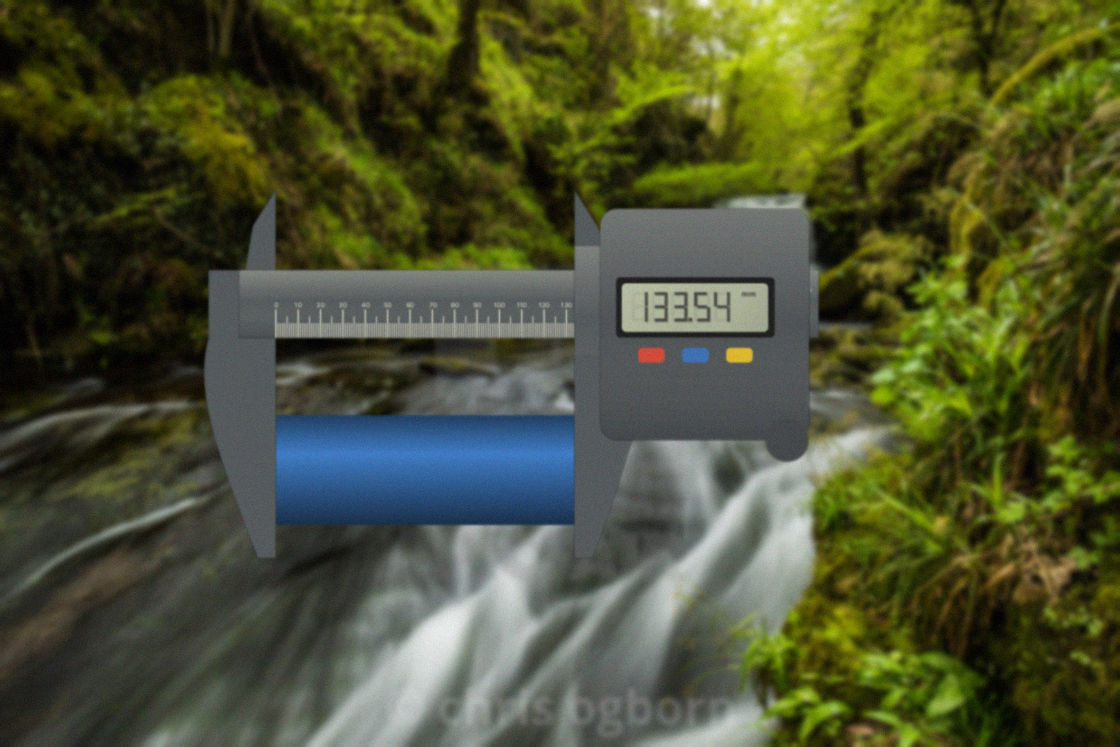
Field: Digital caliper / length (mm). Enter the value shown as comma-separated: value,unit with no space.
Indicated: 133.54,mm
